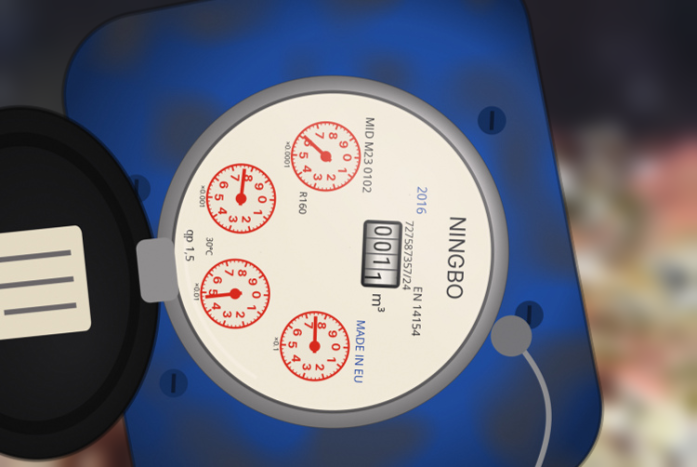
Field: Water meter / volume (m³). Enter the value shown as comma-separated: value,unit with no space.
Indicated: 10.7476,m³
